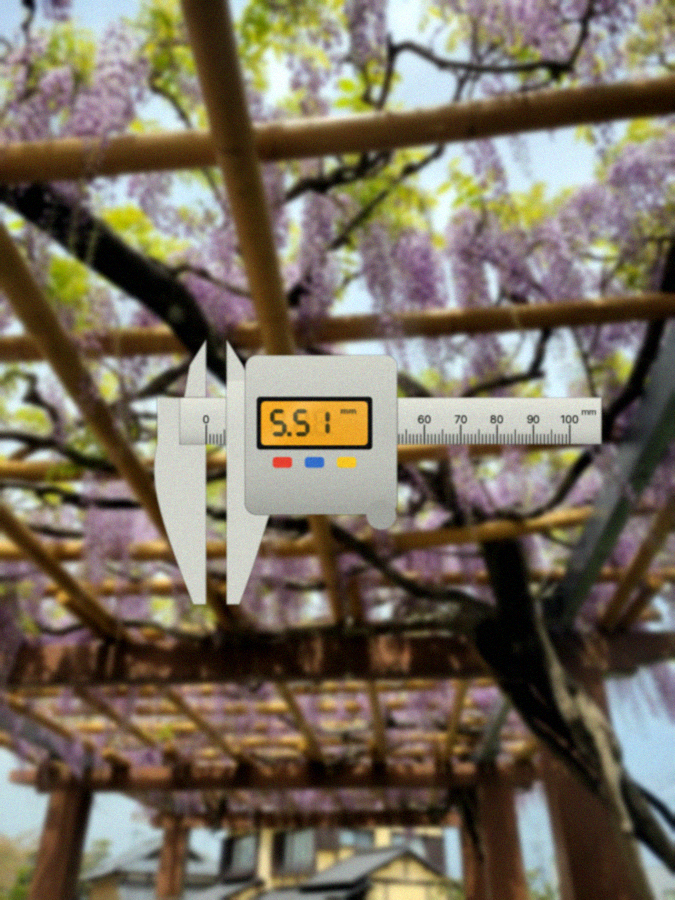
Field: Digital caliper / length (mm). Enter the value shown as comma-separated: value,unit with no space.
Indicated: 5.51,mm
